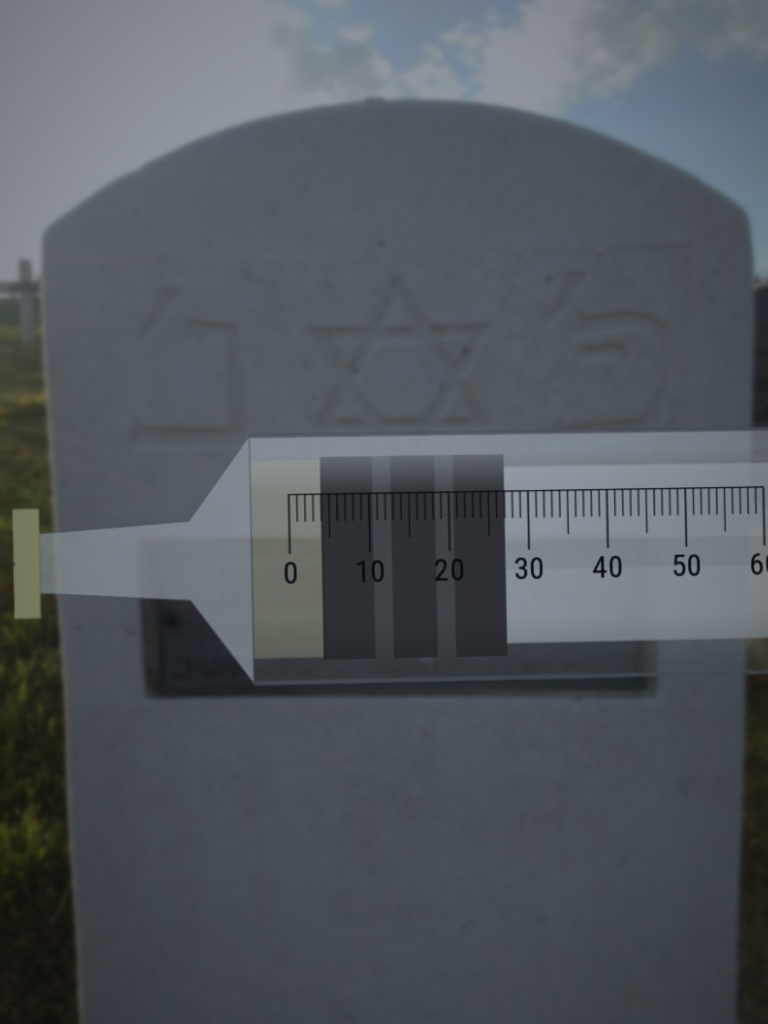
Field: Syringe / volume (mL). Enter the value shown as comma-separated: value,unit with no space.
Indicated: 4,mL
